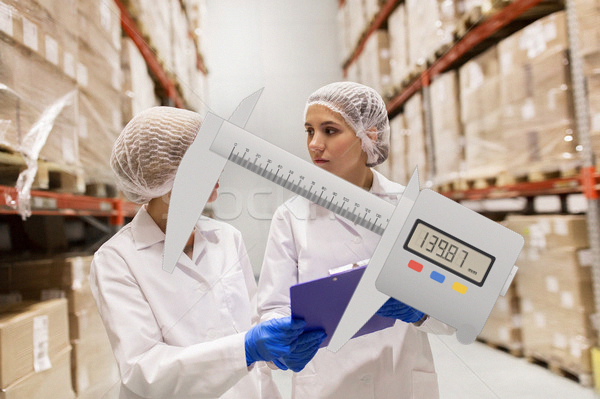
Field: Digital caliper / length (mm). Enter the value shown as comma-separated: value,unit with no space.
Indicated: 139.87,mm
